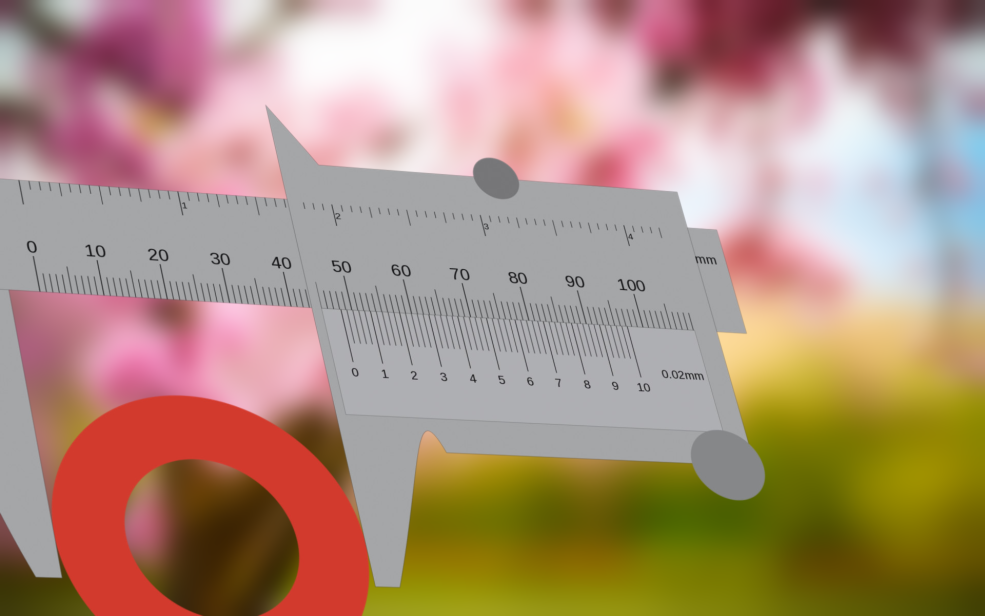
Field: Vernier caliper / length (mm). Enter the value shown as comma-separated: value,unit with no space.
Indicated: 48.2,mm
